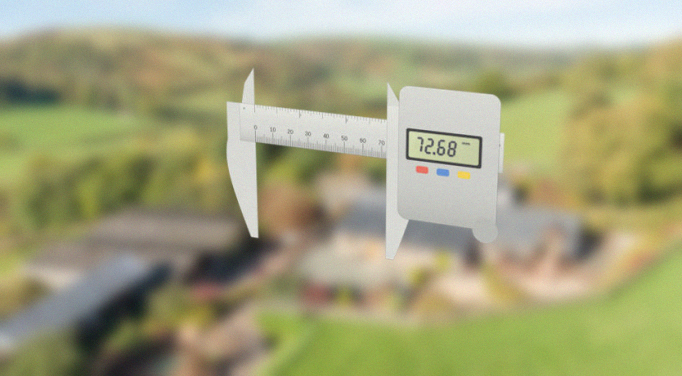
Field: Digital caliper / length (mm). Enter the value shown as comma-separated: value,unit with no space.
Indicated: 72.68,mm
